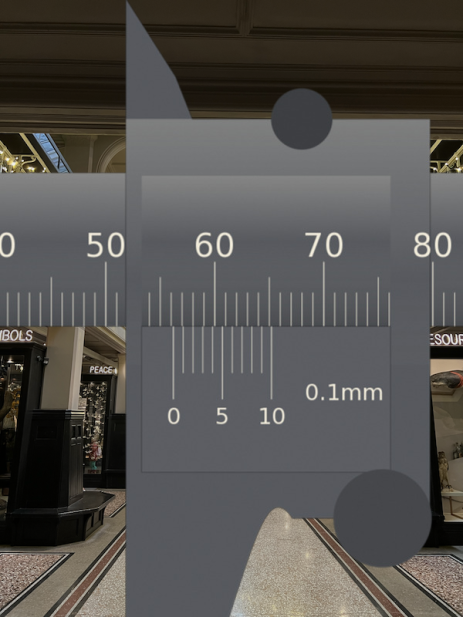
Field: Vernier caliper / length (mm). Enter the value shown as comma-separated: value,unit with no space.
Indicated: 56.2,mm
